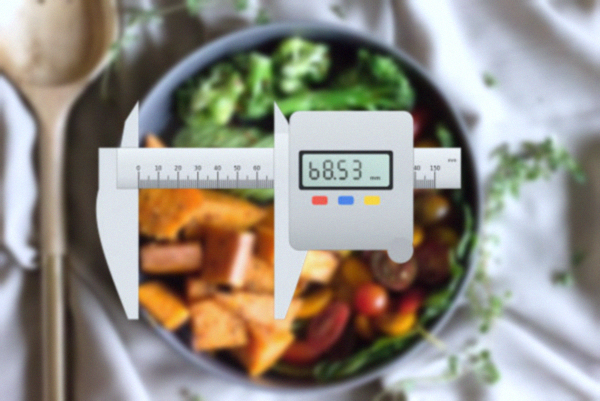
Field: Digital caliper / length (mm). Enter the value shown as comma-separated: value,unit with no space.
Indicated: 68.53,mm
